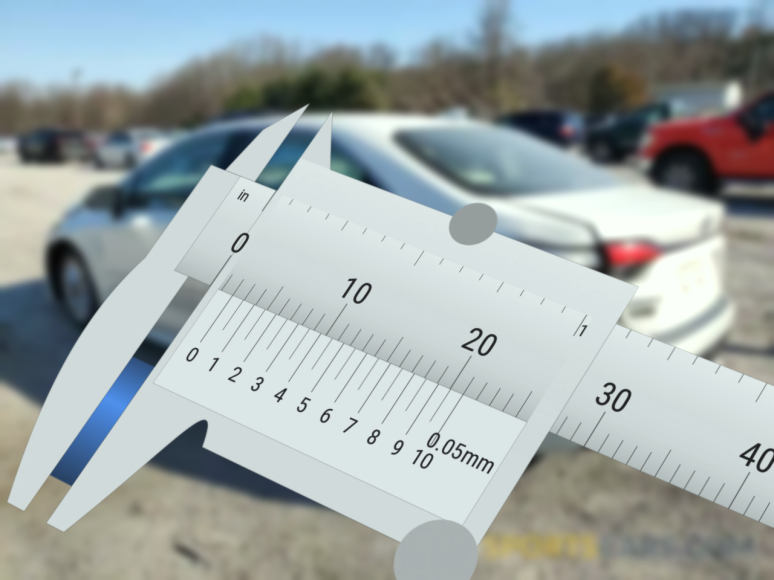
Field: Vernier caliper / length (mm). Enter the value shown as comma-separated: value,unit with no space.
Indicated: 2.0,mm
